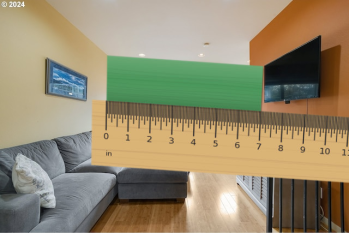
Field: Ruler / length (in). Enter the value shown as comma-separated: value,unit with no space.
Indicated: 7,in
